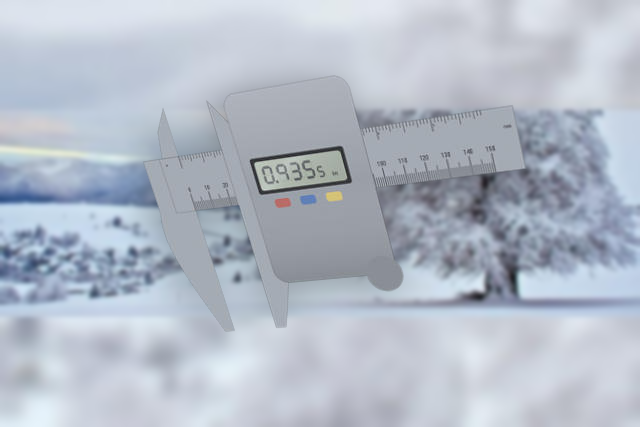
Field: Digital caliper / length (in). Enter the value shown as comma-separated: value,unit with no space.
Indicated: 0.9355,in
